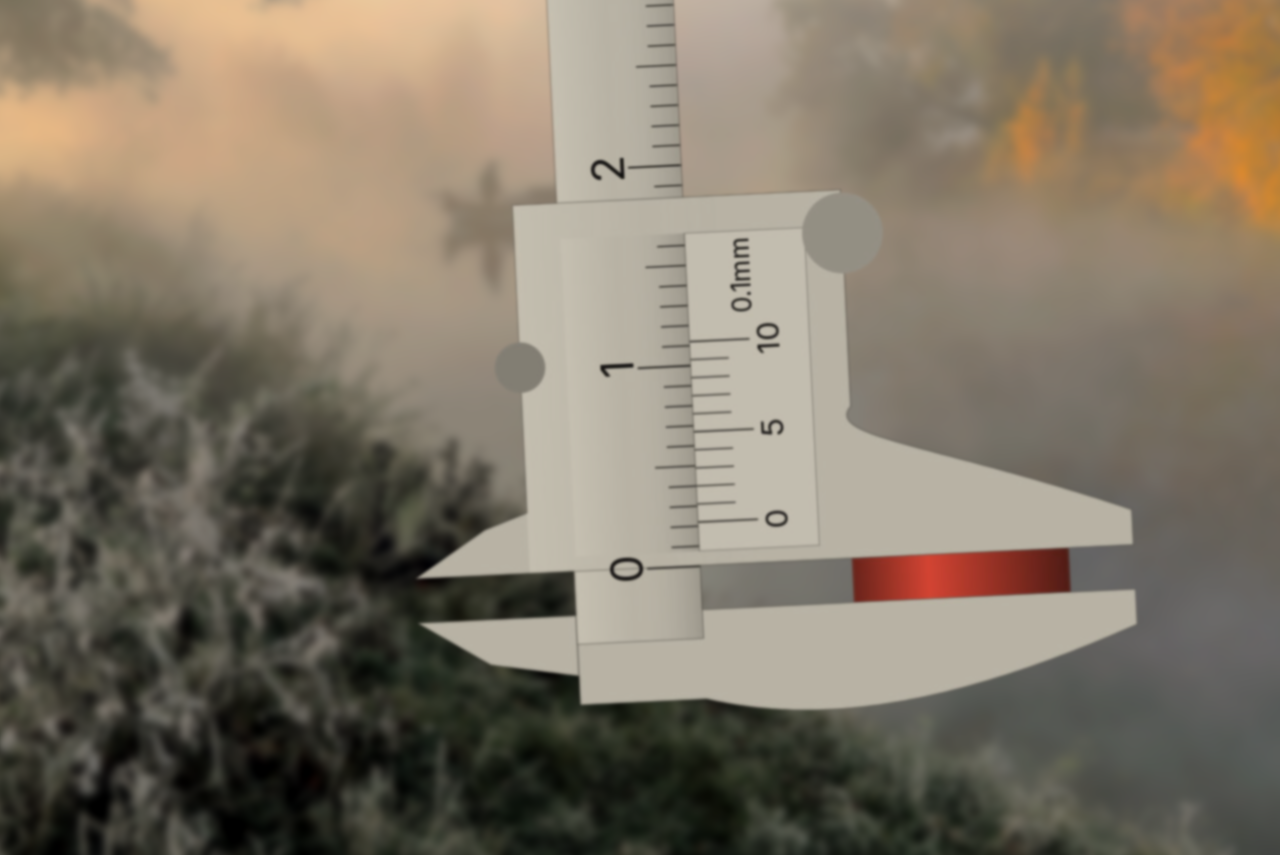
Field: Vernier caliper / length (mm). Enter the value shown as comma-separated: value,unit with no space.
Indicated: 2.2,mm
